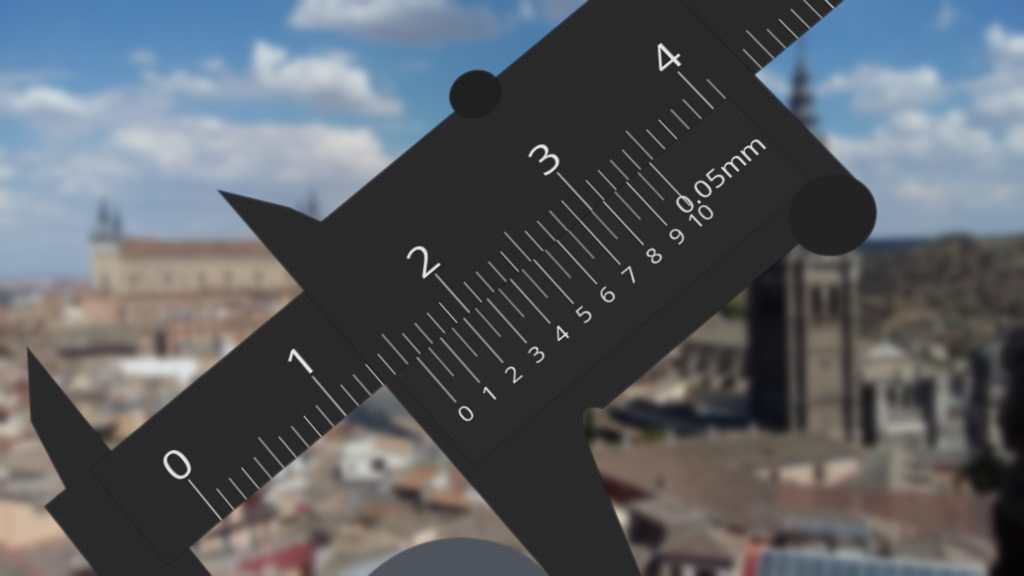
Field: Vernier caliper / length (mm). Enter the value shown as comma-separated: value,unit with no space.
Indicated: 15.7,mm
